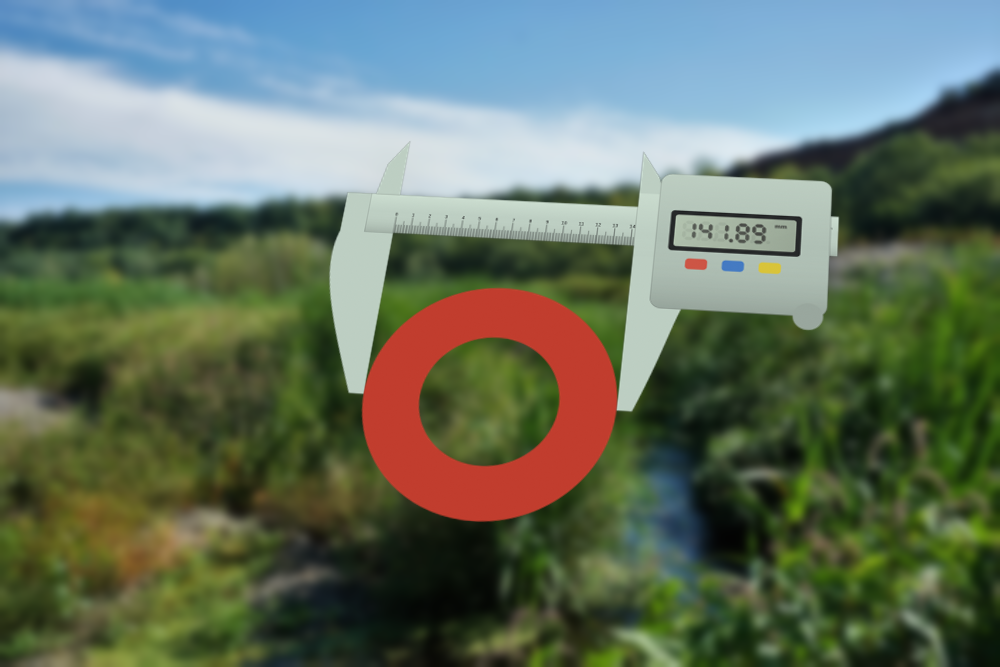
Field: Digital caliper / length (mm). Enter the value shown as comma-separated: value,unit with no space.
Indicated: 141.89,mm
